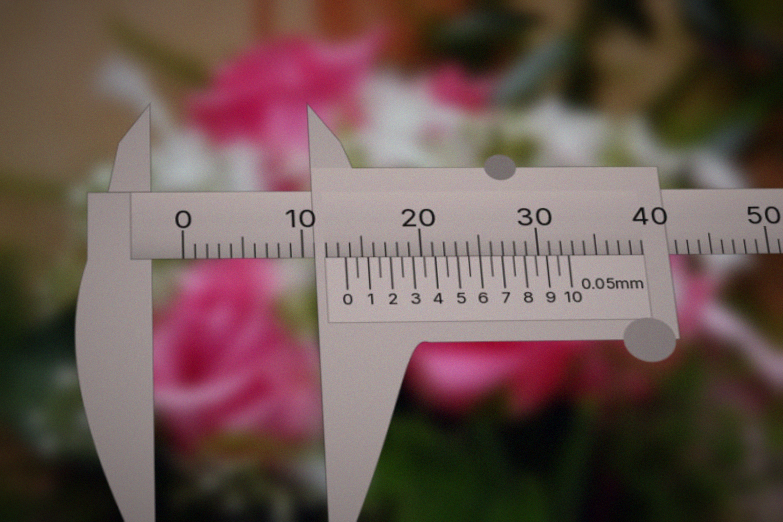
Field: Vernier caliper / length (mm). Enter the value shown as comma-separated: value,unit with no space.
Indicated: 13.6,mm
